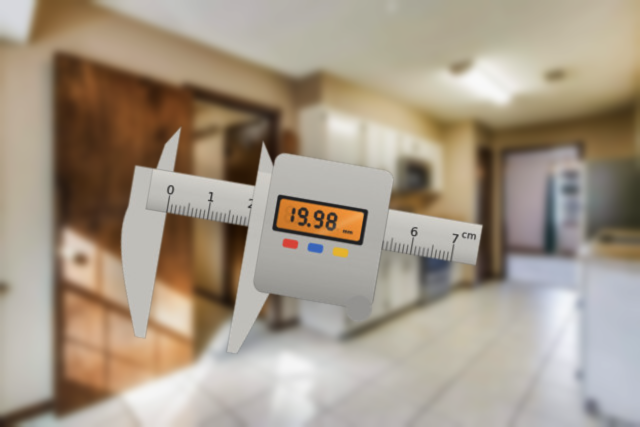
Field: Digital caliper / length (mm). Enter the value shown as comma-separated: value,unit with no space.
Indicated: 19.98,mm
